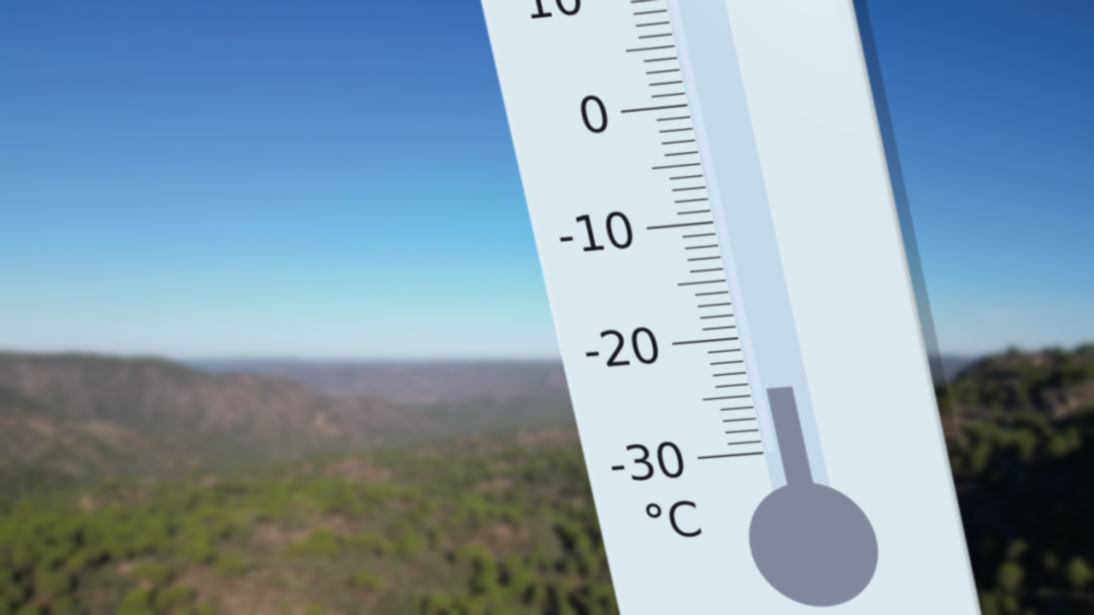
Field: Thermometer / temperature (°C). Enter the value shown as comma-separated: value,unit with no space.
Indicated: -24.5,°C
